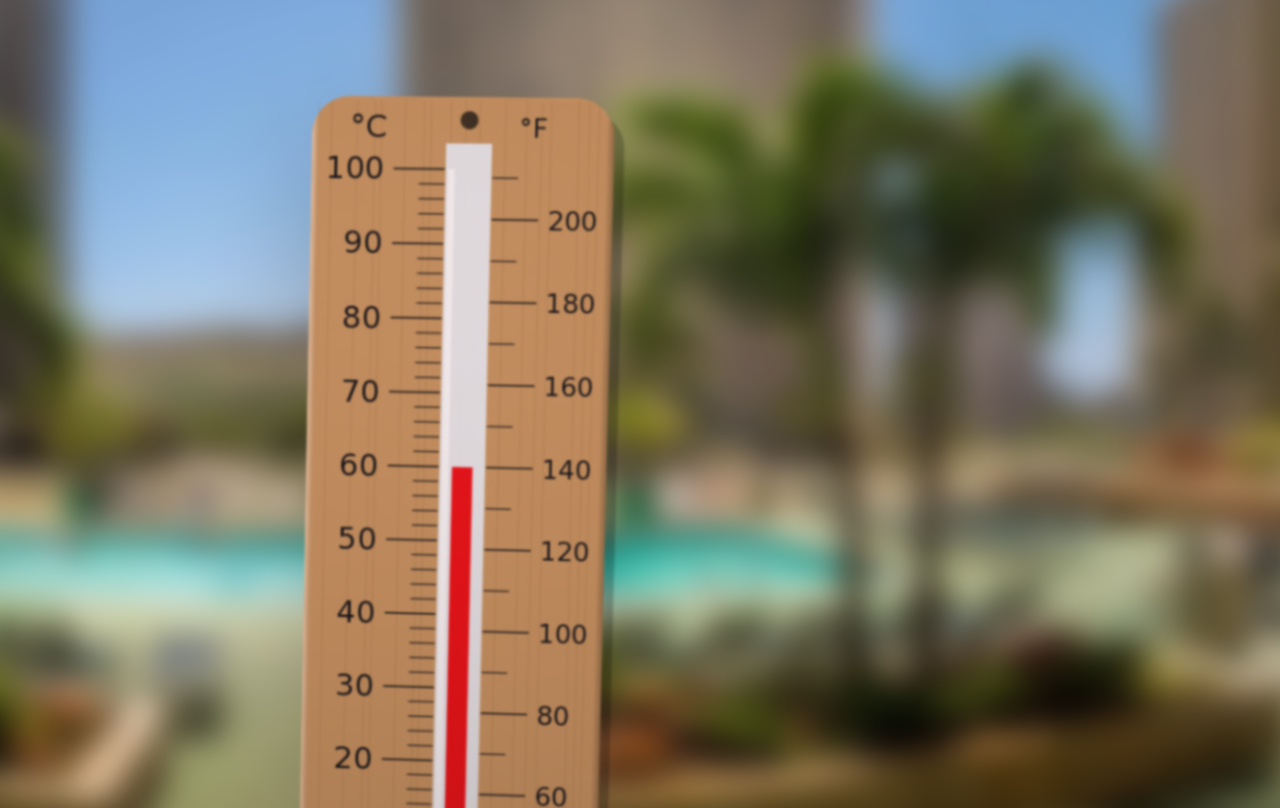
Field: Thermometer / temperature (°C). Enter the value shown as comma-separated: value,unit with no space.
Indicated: 60,°C
